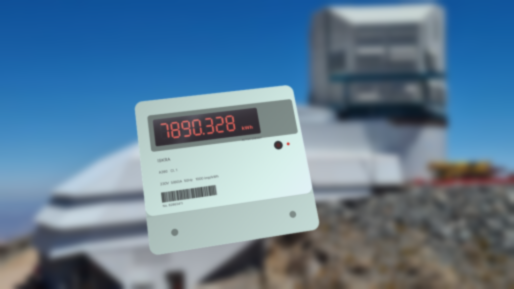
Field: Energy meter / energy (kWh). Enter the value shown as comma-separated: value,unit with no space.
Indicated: 7890.328,kWh
